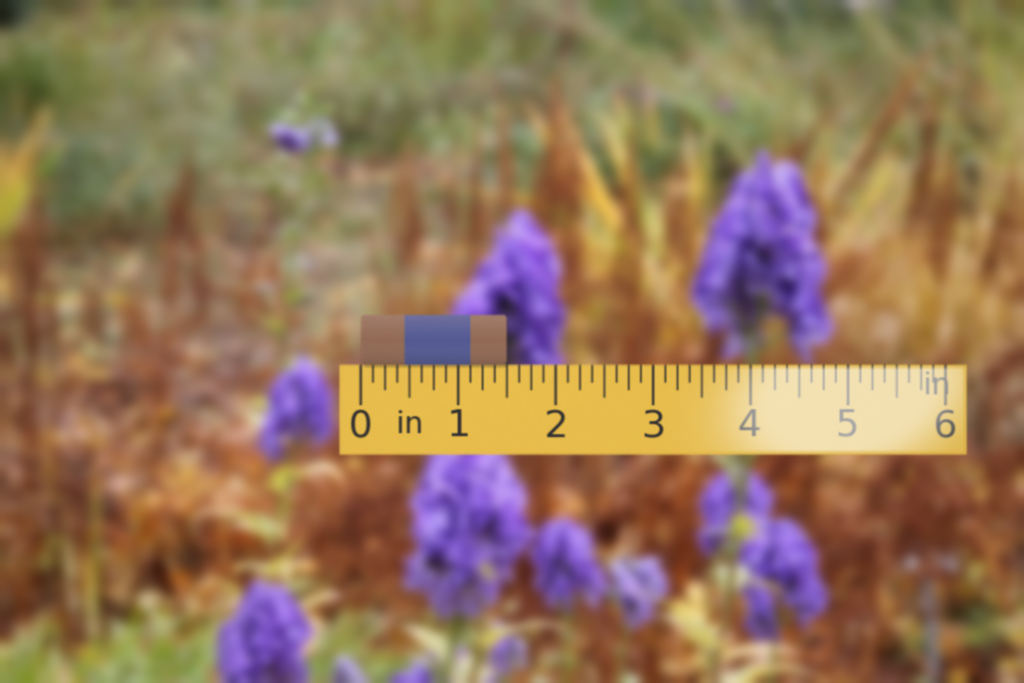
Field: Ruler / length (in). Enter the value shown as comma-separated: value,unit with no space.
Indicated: 1.5,in
